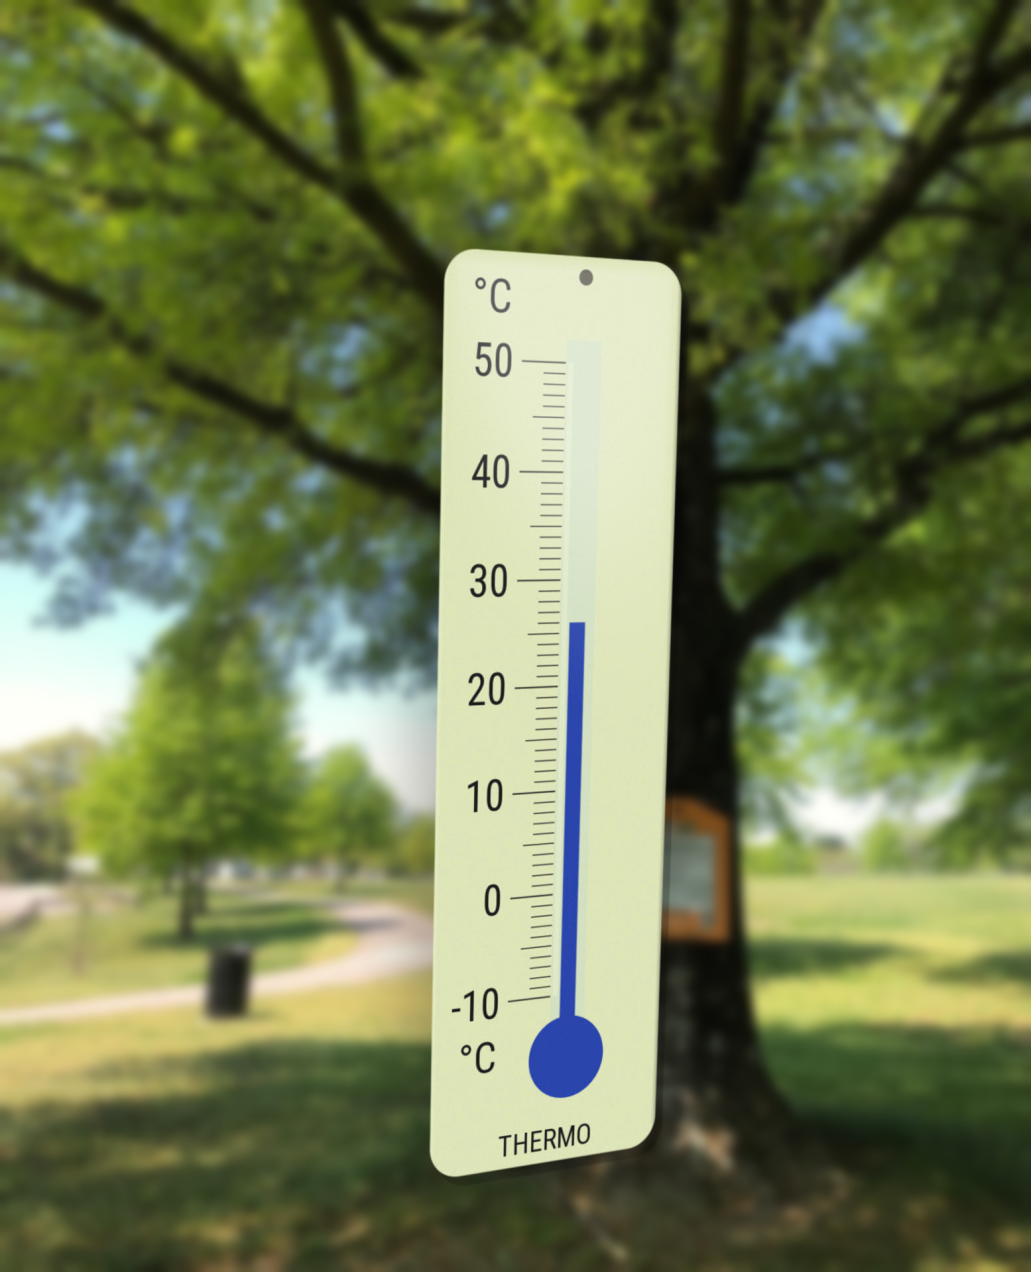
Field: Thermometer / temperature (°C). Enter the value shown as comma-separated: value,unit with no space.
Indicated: 26,°C
